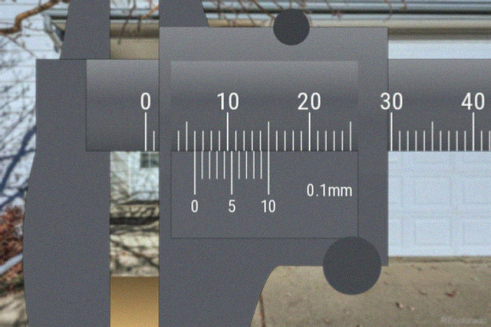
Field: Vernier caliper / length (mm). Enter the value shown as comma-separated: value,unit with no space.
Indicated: 6.0,mm
